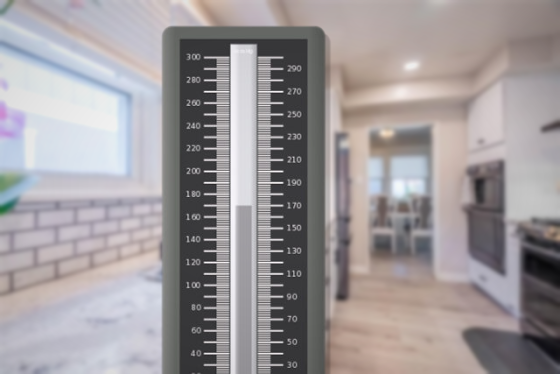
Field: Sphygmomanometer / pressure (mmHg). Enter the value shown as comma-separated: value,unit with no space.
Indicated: 170,mmHg
